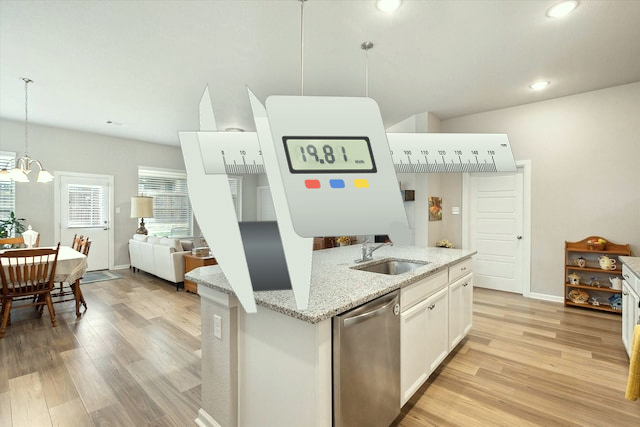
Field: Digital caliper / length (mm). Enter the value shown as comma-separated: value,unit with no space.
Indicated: 19.81,mm
